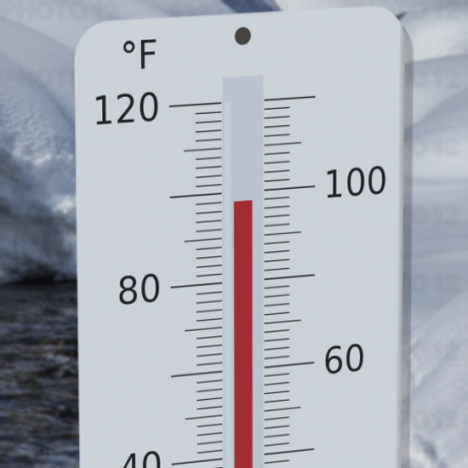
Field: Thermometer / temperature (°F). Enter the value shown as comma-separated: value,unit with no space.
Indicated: 98,°F
